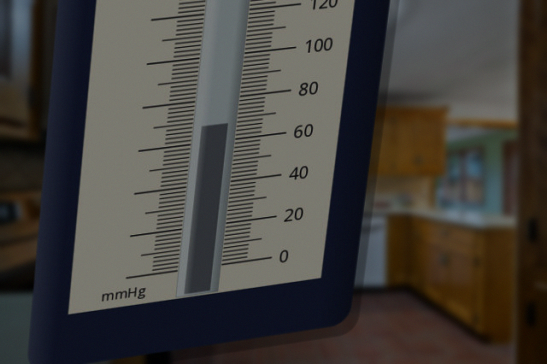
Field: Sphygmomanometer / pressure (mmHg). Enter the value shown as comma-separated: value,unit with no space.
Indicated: 68,mmHg
